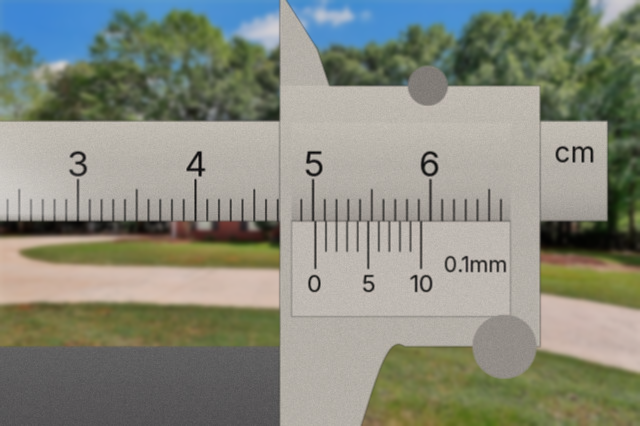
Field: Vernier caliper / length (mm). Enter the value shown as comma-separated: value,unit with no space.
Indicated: 50.2,mm
